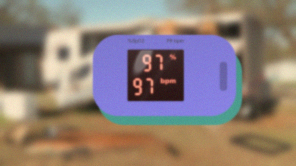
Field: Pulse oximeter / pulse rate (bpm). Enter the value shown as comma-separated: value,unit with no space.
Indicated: 97,bpm
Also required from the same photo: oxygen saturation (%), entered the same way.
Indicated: 97,%
